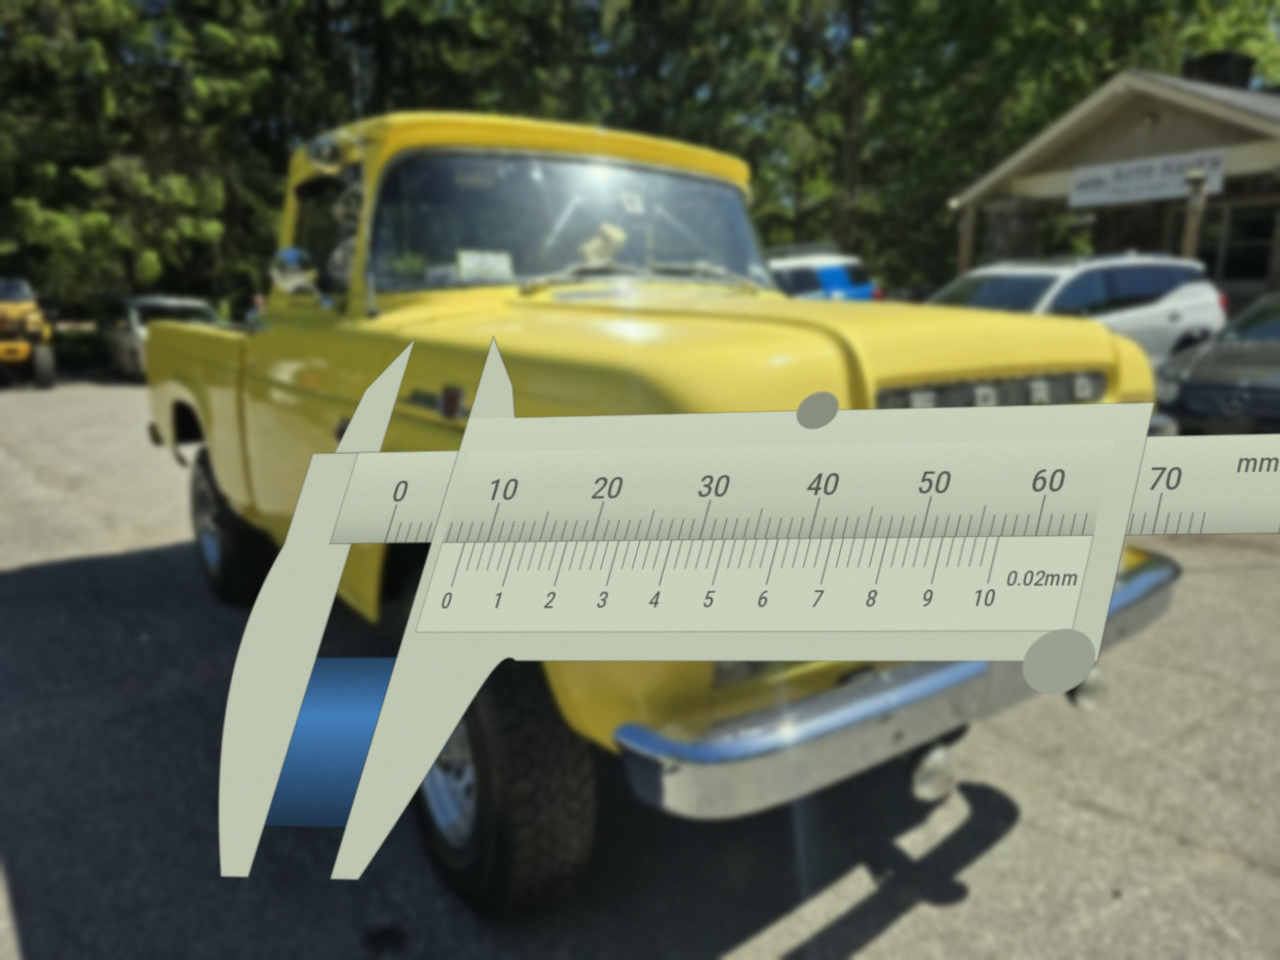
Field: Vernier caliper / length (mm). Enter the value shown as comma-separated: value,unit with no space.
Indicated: 7.8,mm
